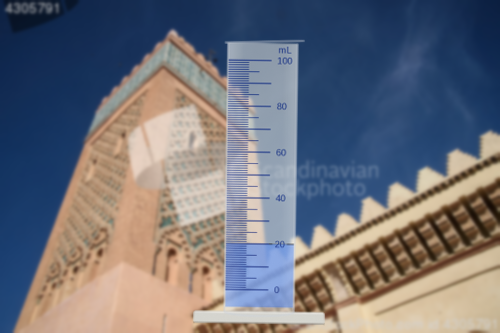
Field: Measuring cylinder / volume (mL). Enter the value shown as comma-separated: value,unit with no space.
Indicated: 20,mL
